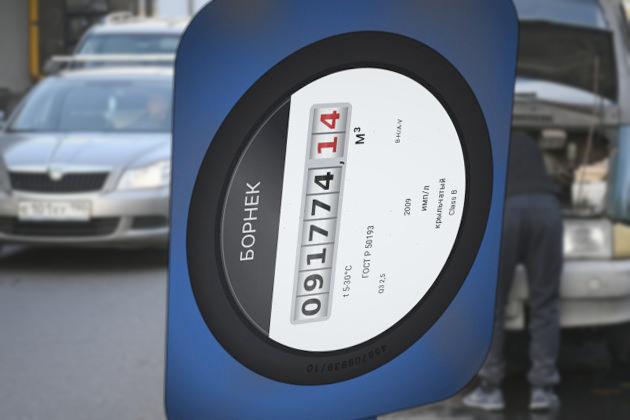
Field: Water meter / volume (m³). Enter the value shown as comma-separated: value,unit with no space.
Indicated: 91774.14,m³
